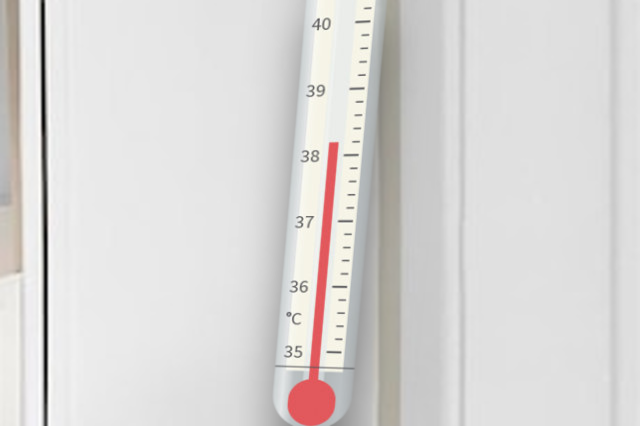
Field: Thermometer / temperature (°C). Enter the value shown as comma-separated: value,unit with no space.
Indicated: 38.2,°C
